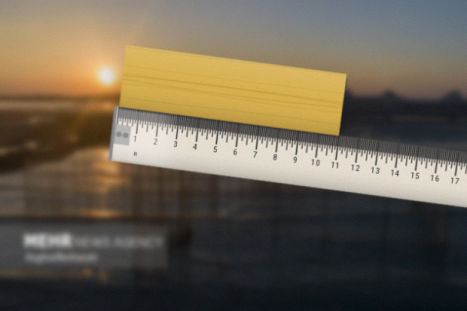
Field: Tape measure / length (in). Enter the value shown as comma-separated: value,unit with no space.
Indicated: 11,in
